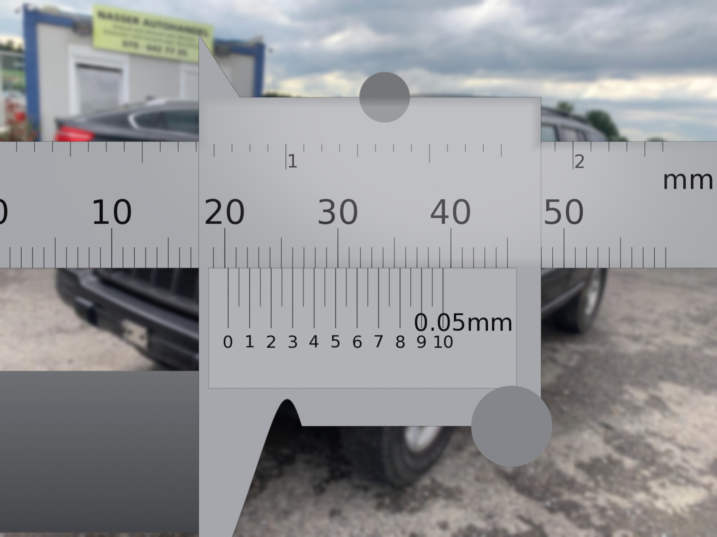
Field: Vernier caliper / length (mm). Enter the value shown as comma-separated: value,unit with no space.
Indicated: 20.3,mm
